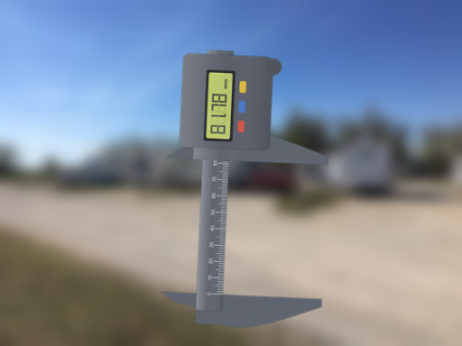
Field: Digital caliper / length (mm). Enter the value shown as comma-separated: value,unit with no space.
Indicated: 81.78,mm
